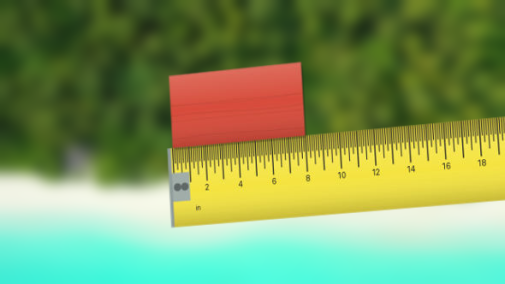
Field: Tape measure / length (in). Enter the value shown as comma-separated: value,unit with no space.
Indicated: 8,in
